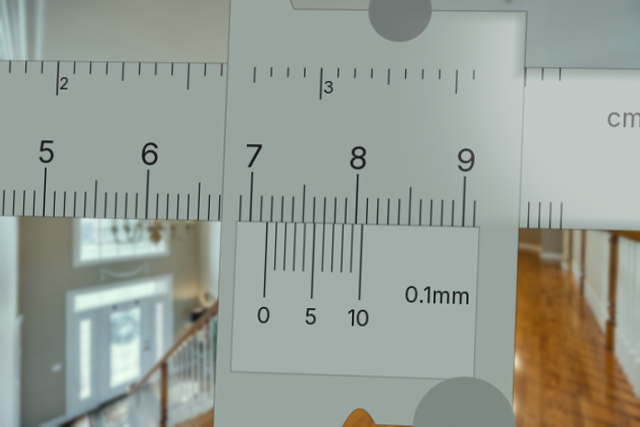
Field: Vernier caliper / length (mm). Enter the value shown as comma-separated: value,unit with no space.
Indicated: 71.6,mm
